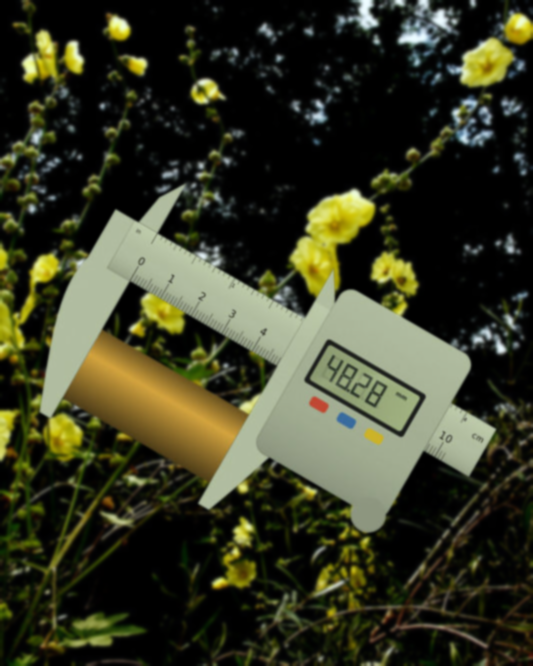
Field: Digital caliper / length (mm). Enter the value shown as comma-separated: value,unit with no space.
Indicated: 48.28,mm
